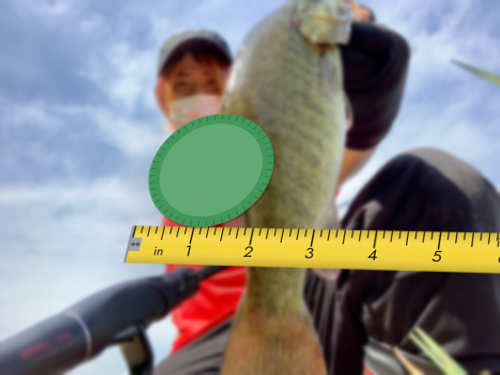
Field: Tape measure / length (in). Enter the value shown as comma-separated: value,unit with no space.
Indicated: 2.125,in
